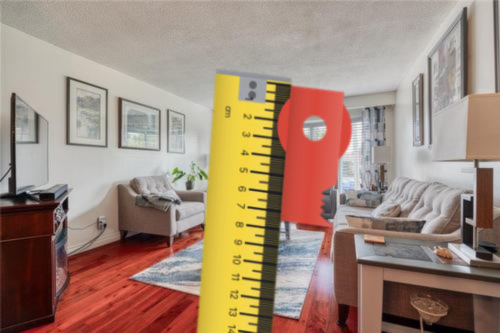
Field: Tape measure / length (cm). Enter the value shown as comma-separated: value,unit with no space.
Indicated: 7.5,cm
